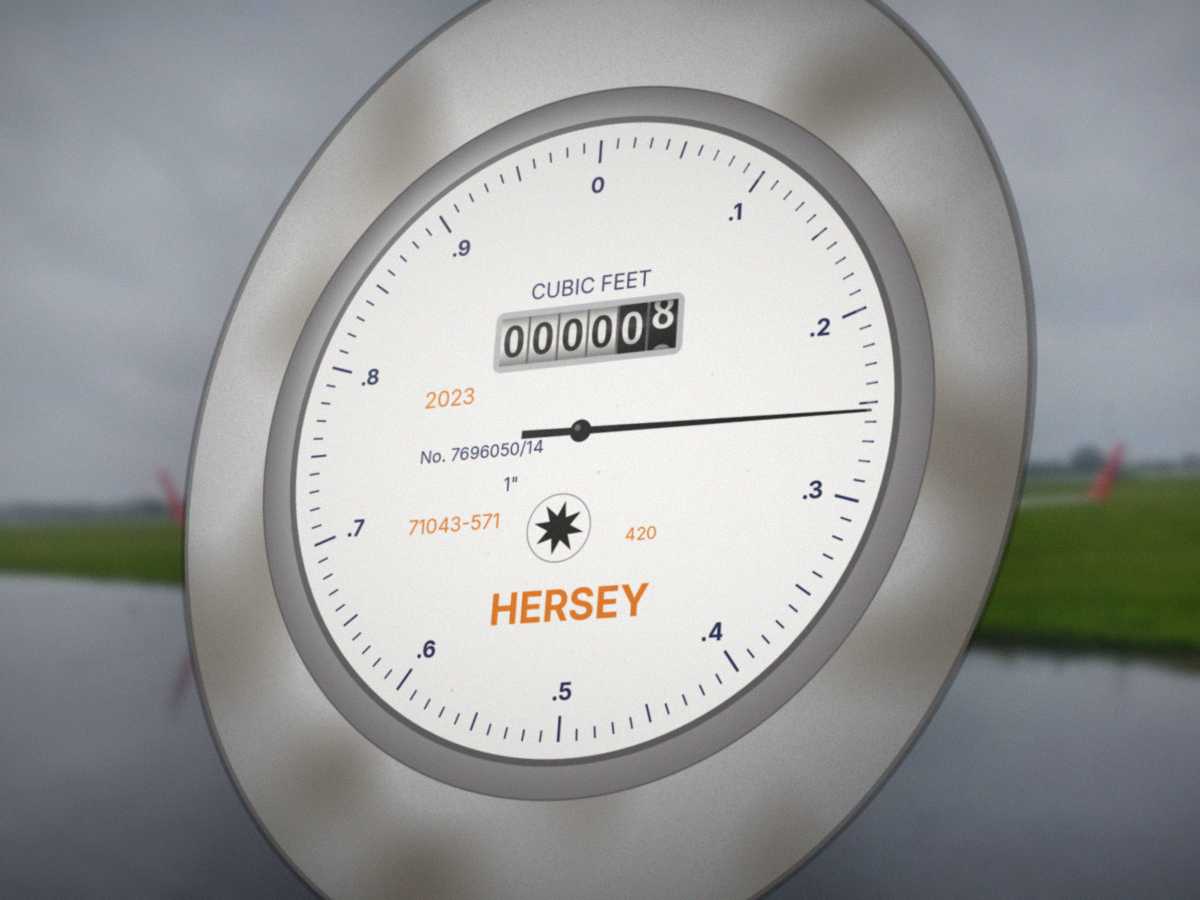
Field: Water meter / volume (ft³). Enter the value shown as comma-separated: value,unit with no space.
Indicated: 8.25,ft³
